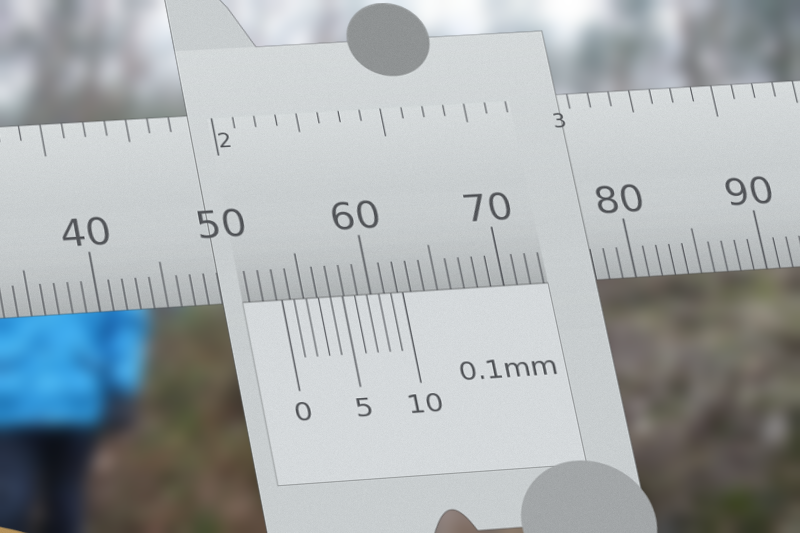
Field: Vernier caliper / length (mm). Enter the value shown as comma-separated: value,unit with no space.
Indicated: 53.4,mm
